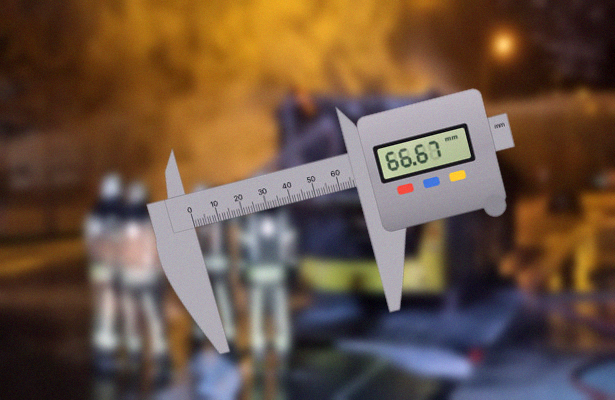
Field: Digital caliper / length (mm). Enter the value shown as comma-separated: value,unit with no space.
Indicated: 66.67,mm
